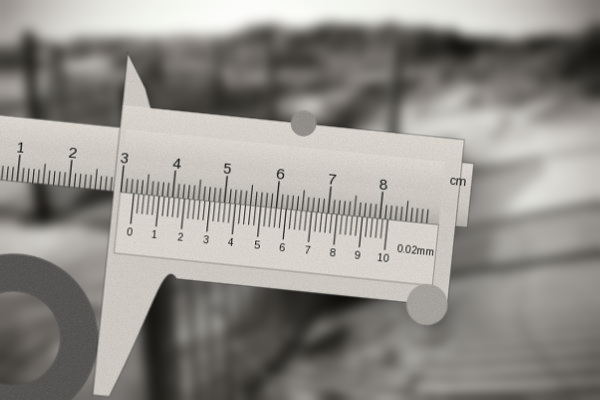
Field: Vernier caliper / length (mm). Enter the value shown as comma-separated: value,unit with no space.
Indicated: 32.5,mm
